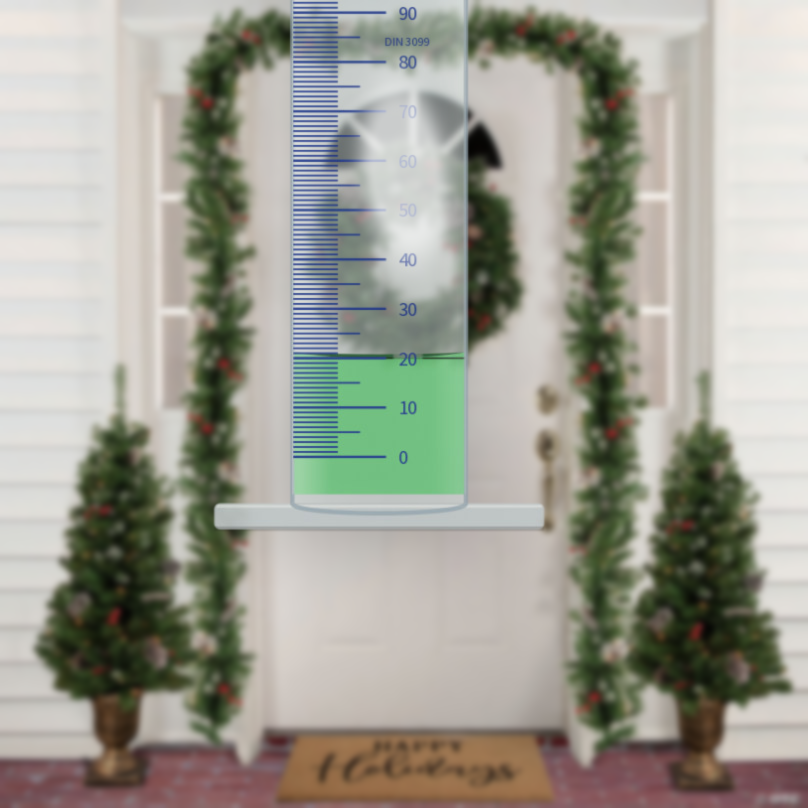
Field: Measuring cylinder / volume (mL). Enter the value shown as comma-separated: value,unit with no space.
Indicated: 20,mL
